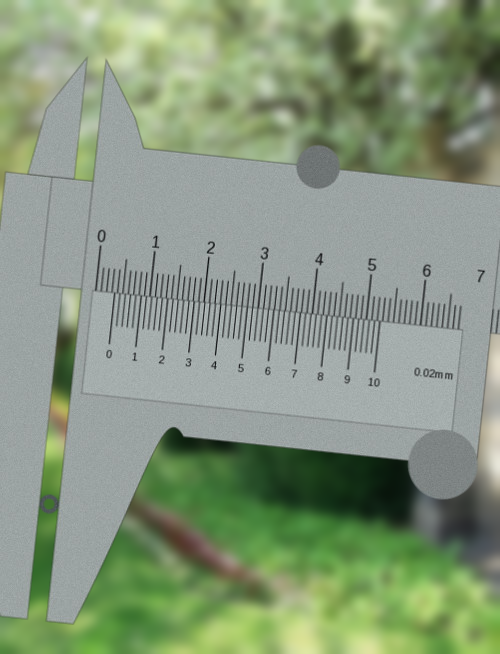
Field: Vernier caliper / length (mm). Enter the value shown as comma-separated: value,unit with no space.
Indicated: 3.5,mm
